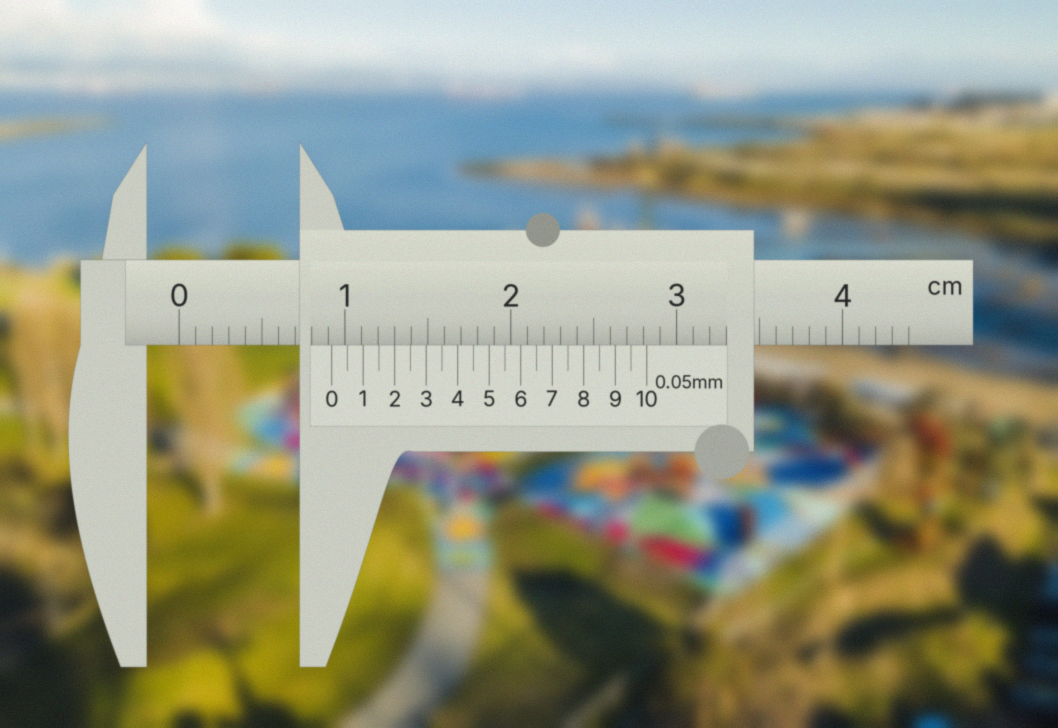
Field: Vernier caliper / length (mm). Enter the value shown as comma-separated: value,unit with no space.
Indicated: 9.2,mm
